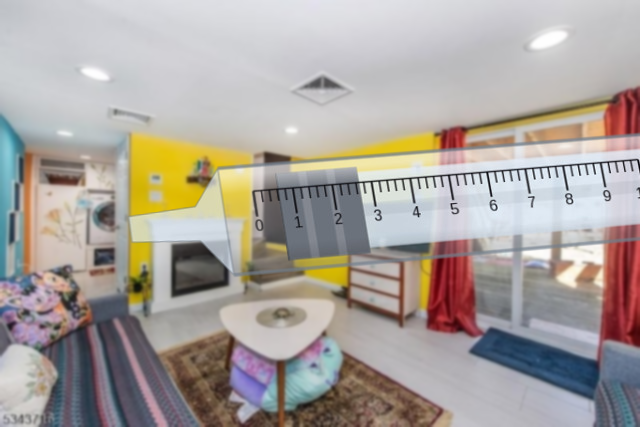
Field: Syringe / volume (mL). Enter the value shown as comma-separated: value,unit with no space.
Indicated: 0.6,mL
